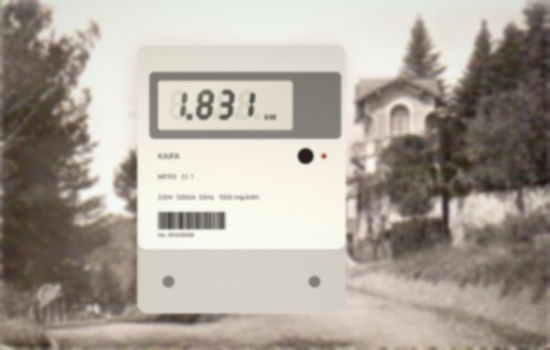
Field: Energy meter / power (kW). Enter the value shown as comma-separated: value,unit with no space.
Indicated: 1.831,kW
